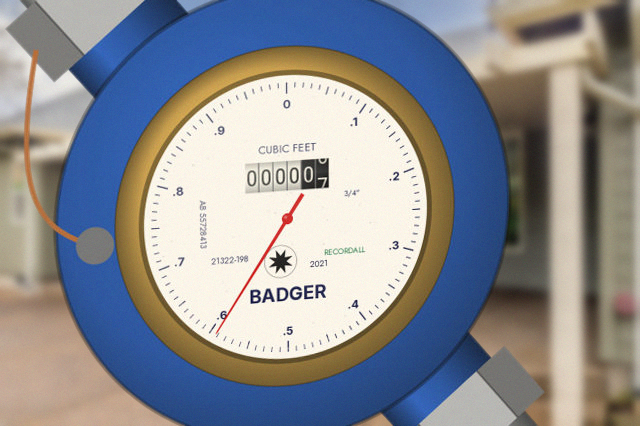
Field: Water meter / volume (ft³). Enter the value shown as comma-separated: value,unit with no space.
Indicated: 6.59,ft³
